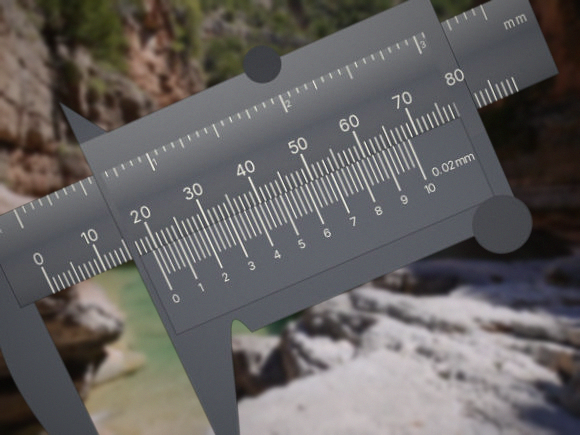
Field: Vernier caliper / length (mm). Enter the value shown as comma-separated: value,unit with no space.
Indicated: 19.2,mm
